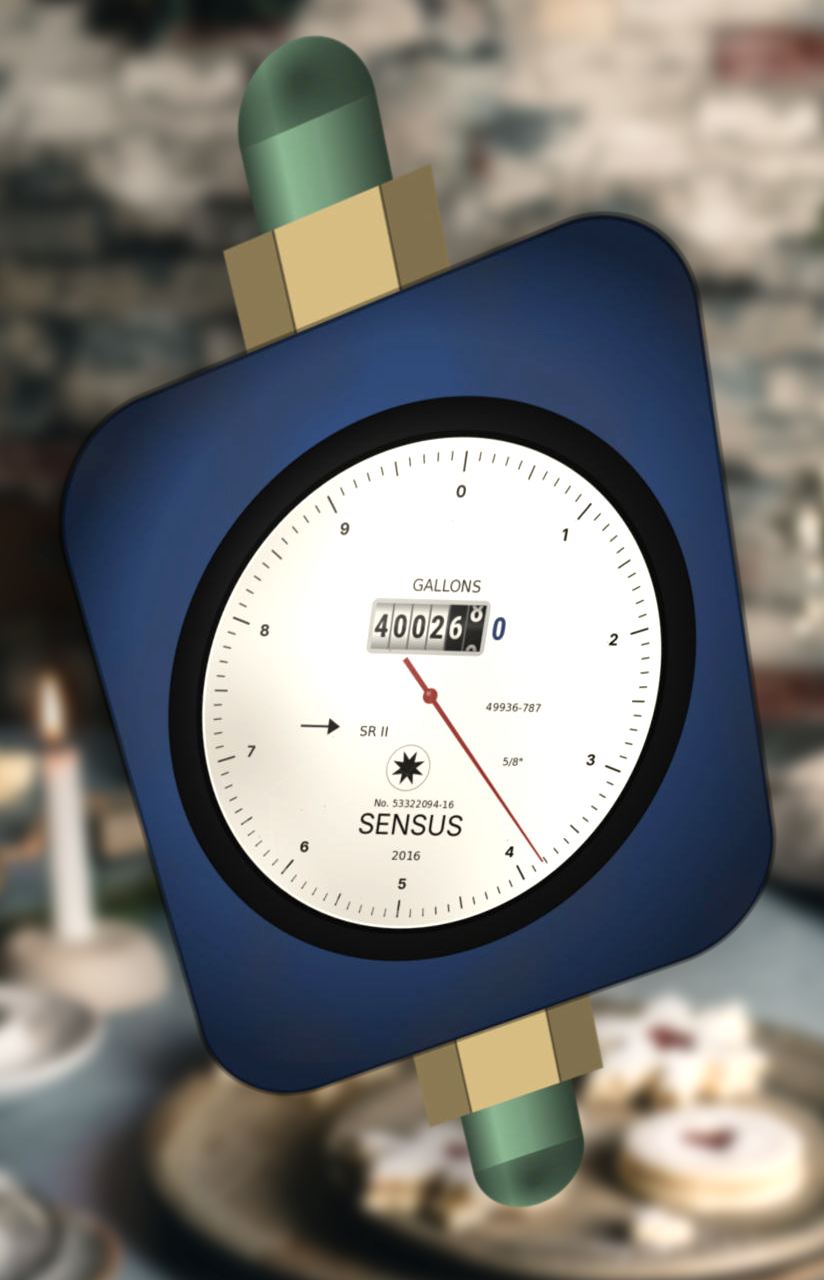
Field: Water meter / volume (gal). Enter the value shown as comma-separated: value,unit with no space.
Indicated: 4002683.8,gal
